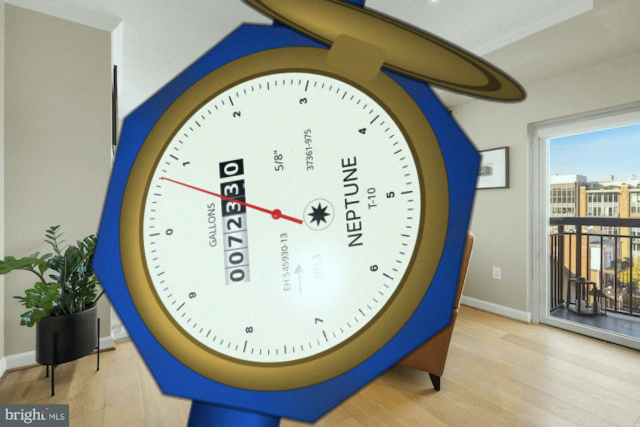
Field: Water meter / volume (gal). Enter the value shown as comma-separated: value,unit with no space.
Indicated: 72330.7,gal
